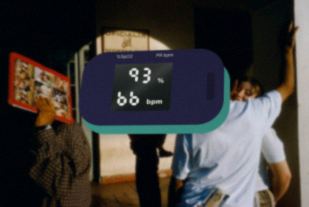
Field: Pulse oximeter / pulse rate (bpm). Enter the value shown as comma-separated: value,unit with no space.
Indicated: 66,bpm
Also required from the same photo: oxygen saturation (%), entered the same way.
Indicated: 93,%
